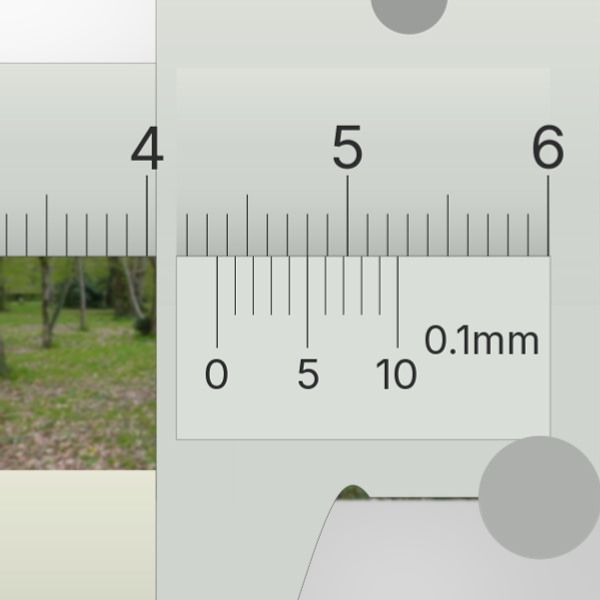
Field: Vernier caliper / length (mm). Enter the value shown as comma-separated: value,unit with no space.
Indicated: 43.5,mm
